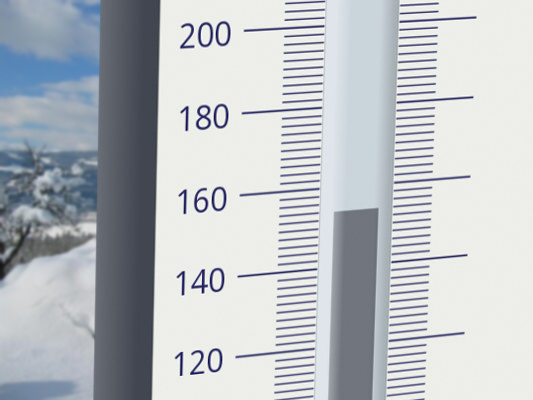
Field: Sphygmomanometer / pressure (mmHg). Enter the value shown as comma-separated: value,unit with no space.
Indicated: 154,mmHg
